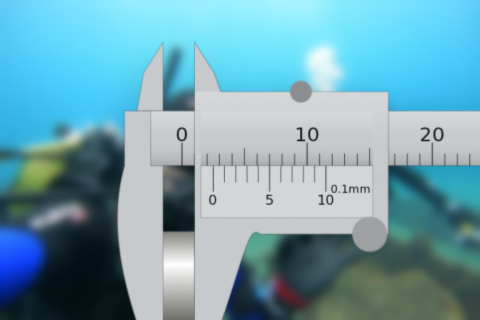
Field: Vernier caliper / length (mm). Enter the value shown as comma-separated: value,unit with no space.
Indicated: 2.5,mm
